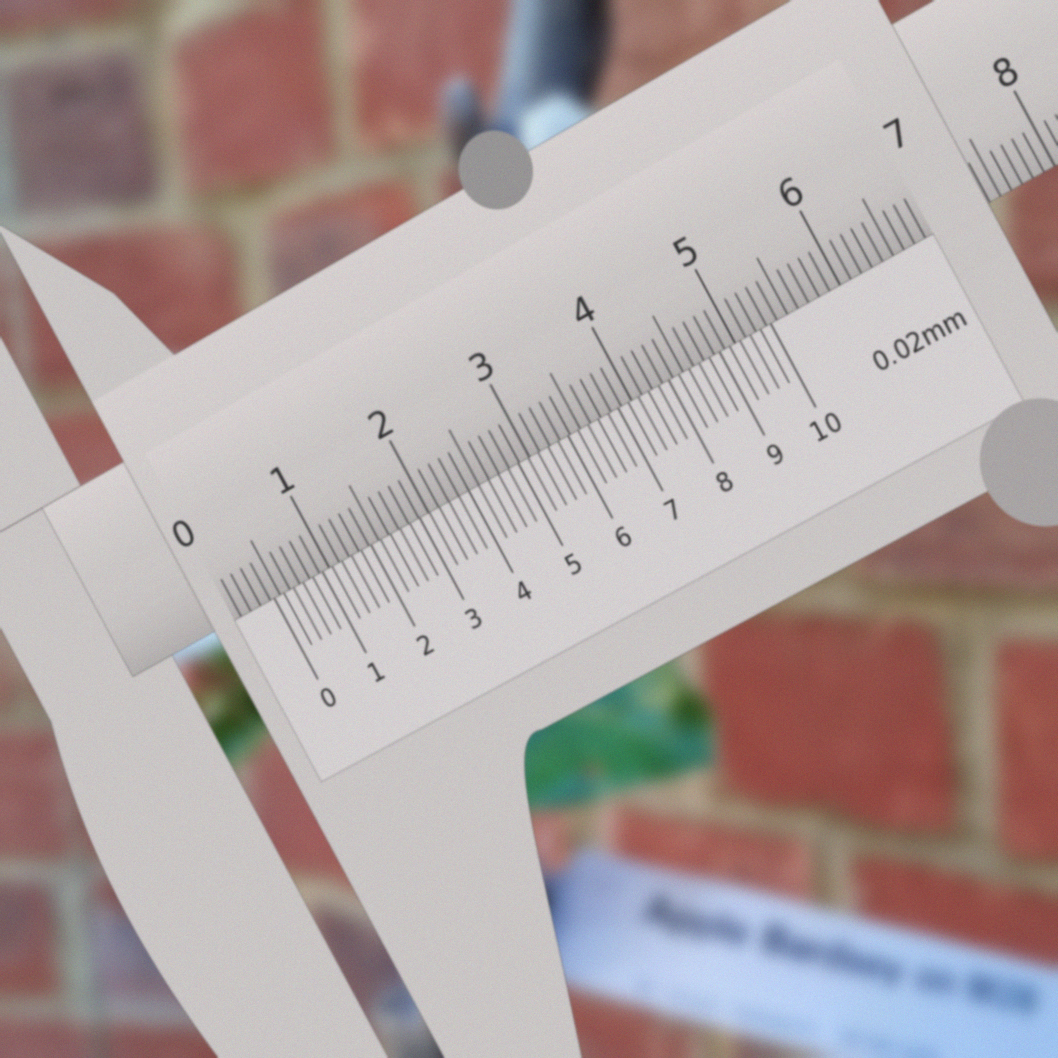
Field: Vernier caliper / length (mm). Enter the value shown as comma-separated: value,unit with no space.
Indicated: 4.4,mm
